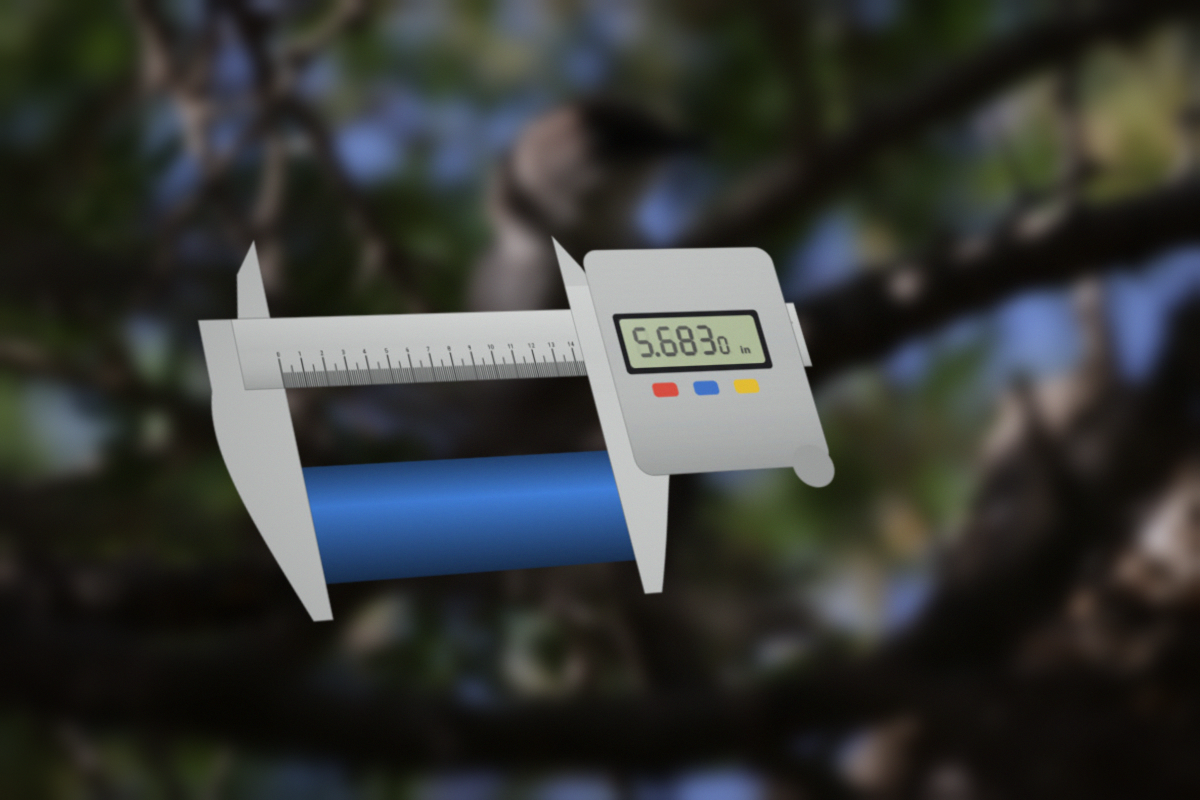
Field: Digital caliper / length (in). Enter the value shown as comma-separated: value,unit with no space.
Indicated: 5.6830,in
